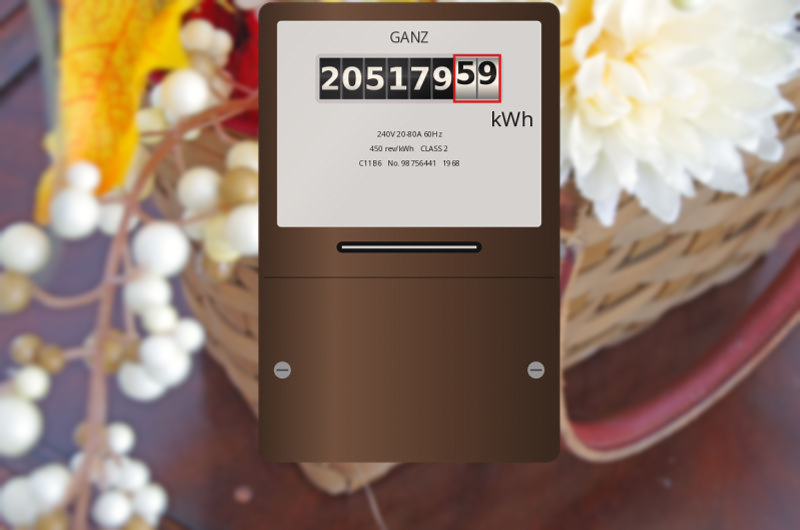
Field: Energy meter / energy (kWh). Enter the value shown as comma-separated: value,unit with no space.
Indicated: 205179.59,kWh
